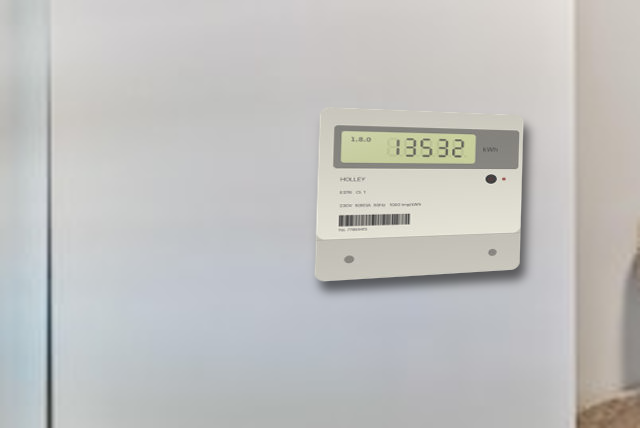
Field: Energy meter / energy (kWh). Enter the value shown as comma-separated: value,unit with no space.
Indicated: 13532,kWh
